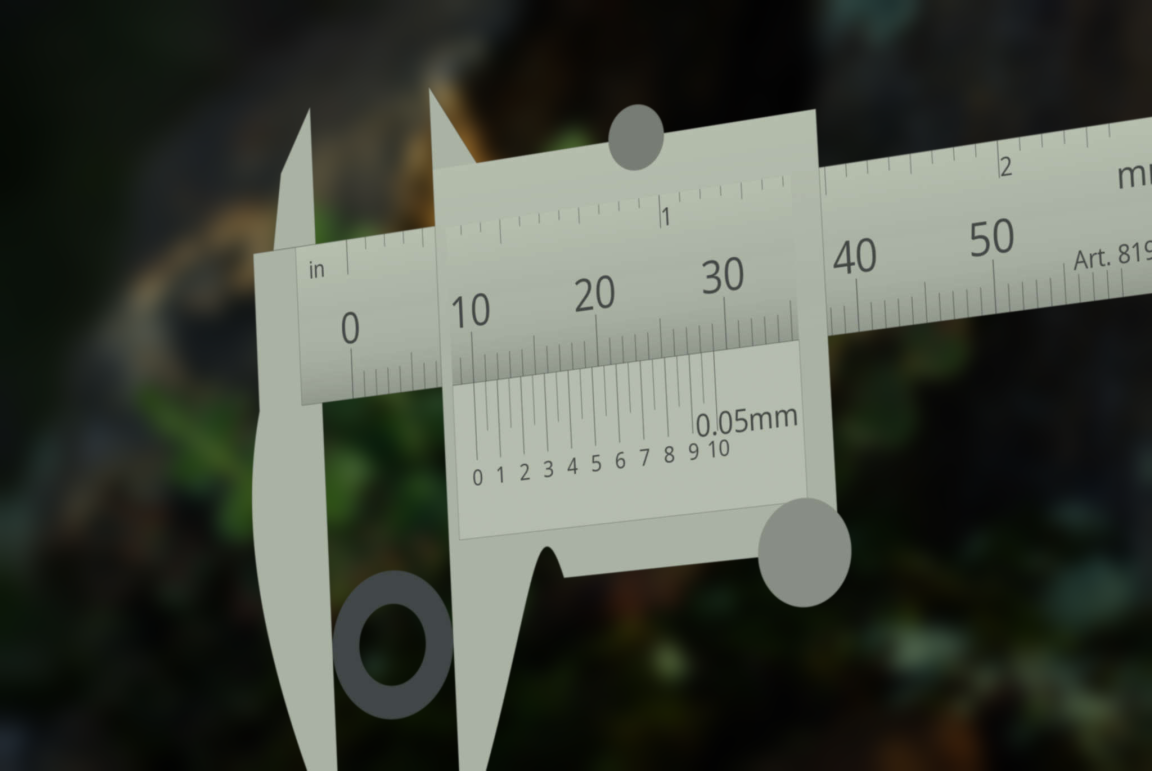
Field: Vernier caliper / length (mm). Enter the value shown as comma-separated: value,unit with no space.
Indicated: 10.0,mm
